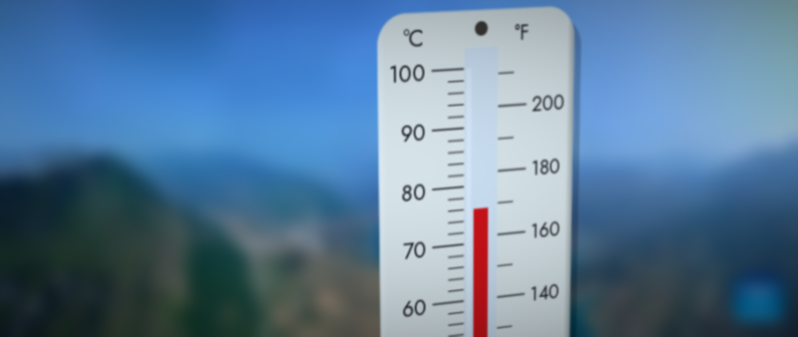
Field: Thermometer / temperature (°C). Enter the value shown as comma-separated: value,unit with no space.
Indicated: 76,°C
